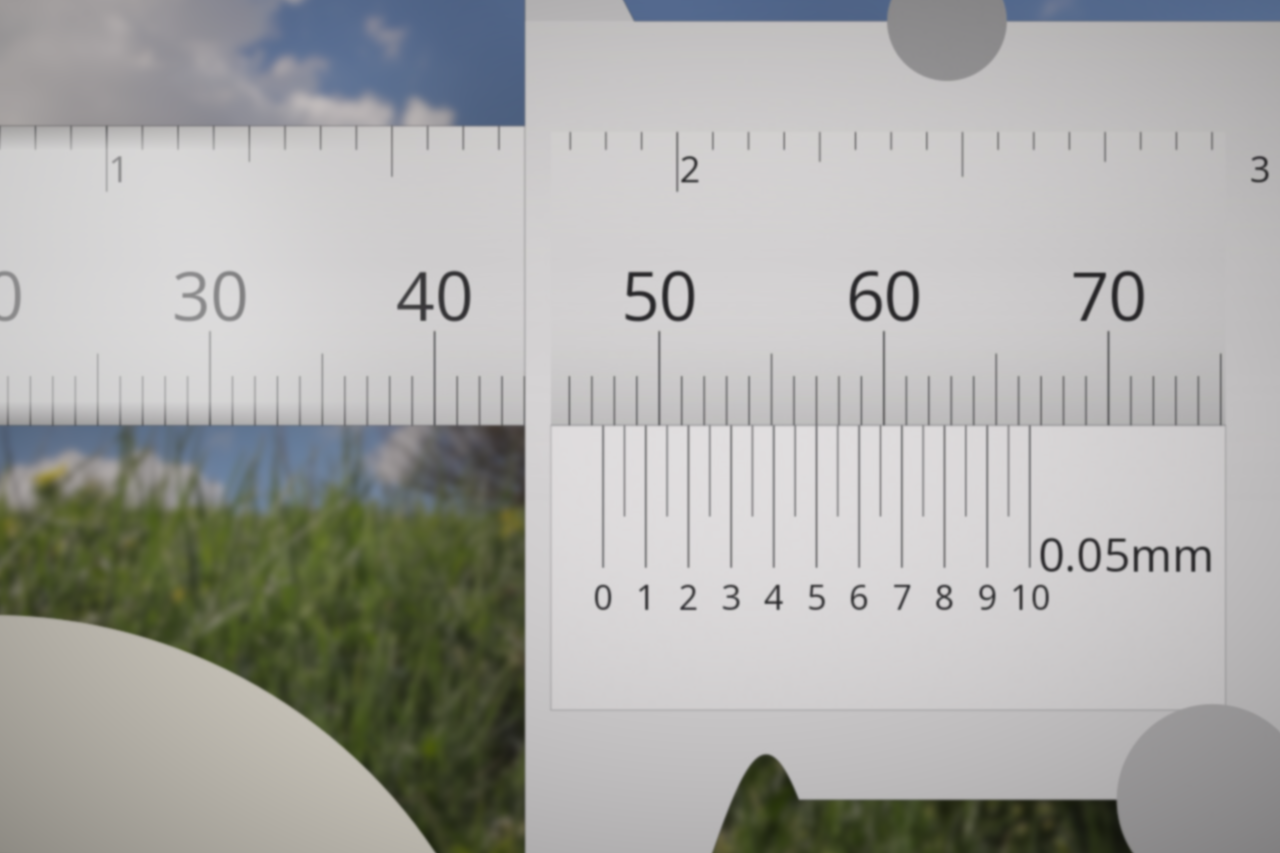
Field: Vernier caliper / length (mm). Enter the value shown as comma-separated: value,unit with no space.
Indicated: 47.5,mm
